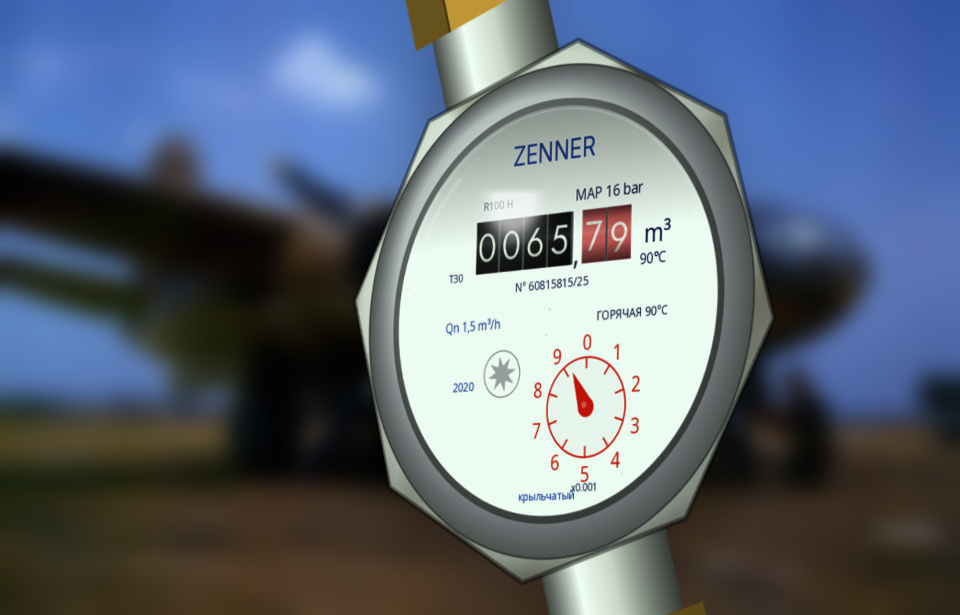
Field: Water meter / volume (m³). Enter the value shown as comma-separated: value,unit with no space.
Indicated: 65.789,m³
